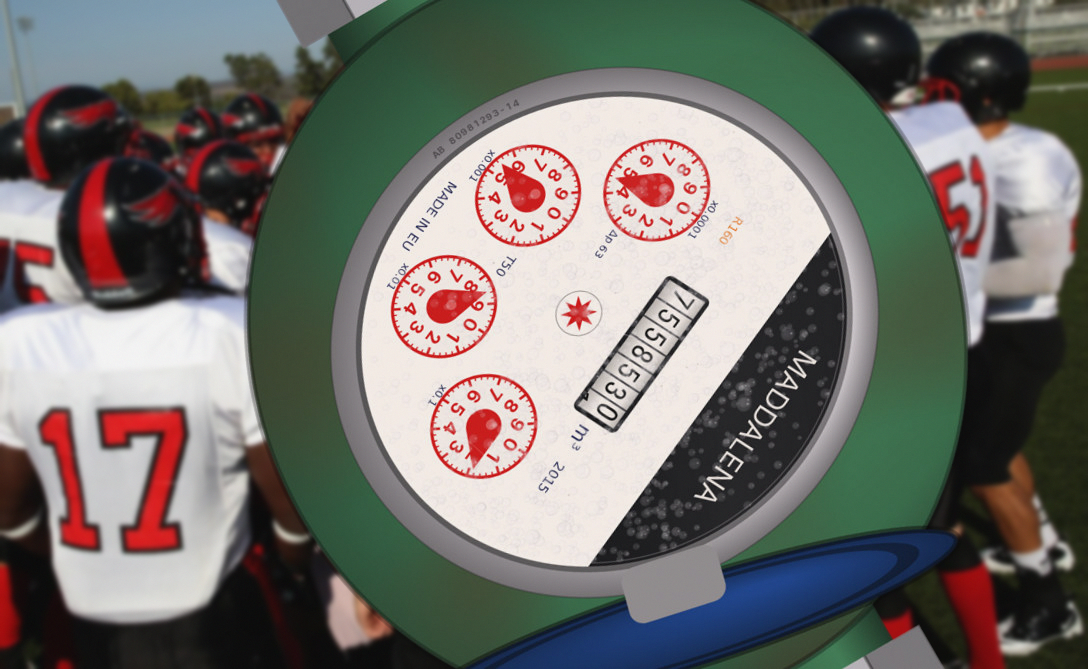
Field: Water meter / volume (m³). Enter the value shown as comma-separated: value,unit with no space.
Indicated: 7558530.1854,m³
